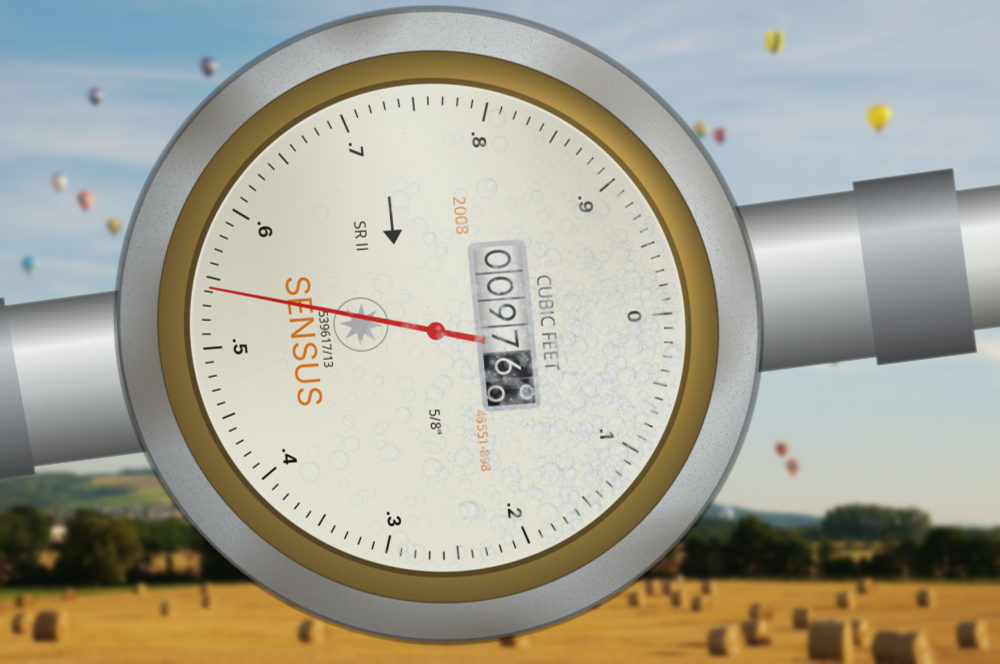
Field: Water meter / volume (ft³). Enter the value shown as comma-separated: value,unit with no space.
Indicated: 9768.54,ft³
